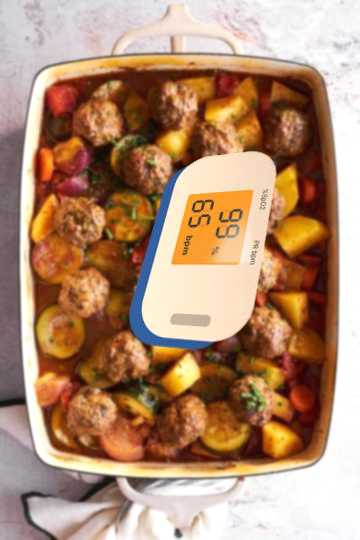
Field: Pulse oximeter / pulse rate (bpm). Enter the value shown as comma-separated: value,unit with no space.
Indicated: 65,bpm
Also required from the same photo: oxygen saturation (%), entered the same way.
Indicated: 99,%
